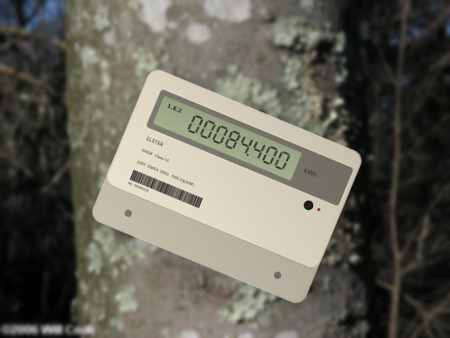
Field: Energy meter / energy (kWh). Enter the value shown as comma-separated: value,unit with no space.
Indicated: 84.400,kWh
